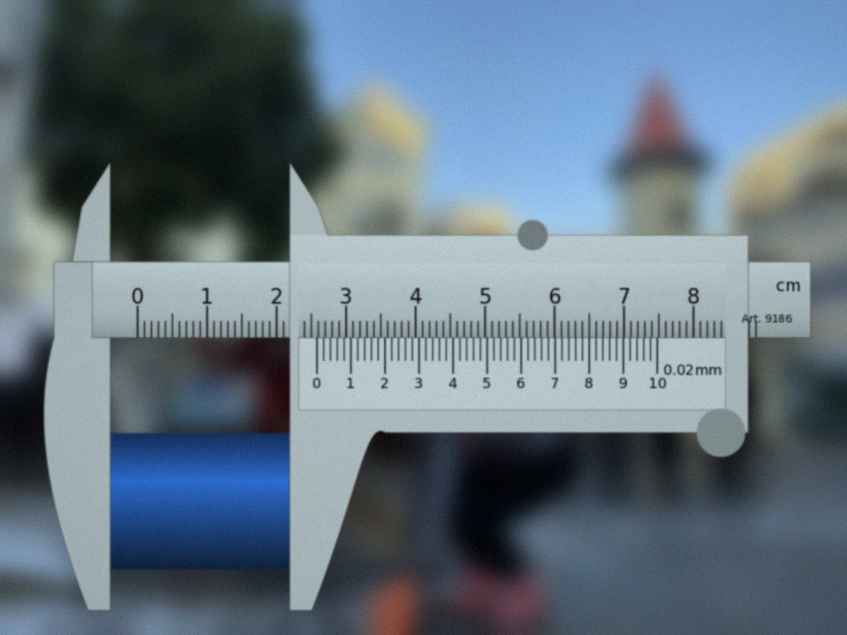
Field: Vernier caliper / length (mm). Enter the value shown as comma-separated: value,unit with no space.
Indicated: 25.8,mm
